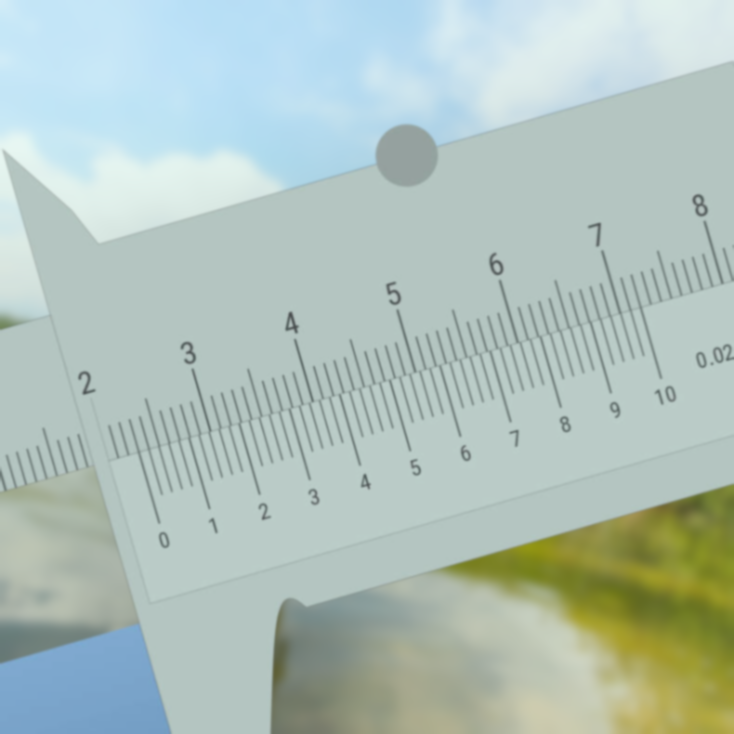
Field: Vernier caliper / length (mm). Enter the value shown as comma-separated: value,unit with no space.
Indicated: 23.0,mm
